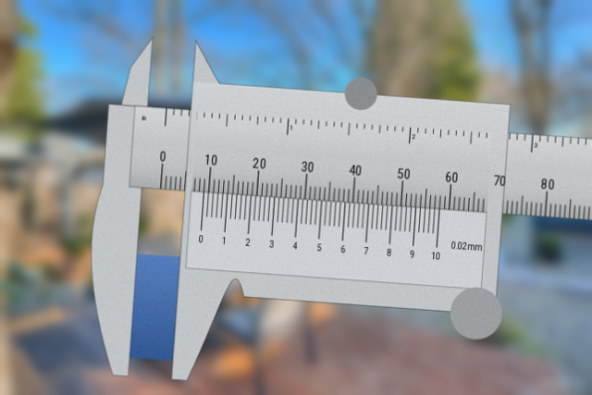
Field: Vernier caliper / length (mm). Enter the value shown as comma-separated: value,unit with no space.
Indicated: 9.0,mm
